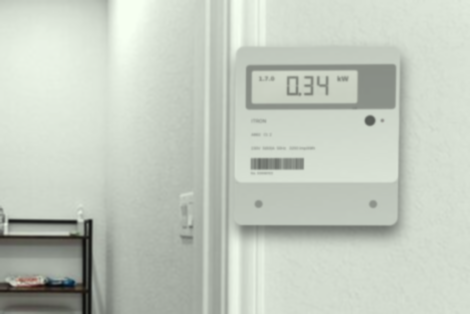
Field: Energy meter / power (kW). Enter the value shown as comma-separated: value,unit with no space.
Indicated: 0.34,kW
